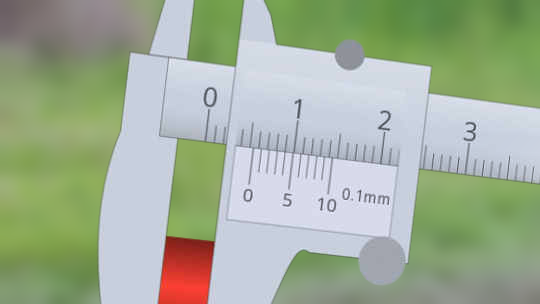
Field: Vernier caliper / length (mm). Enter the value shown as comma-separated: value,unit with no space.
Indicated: 5.4,mm
